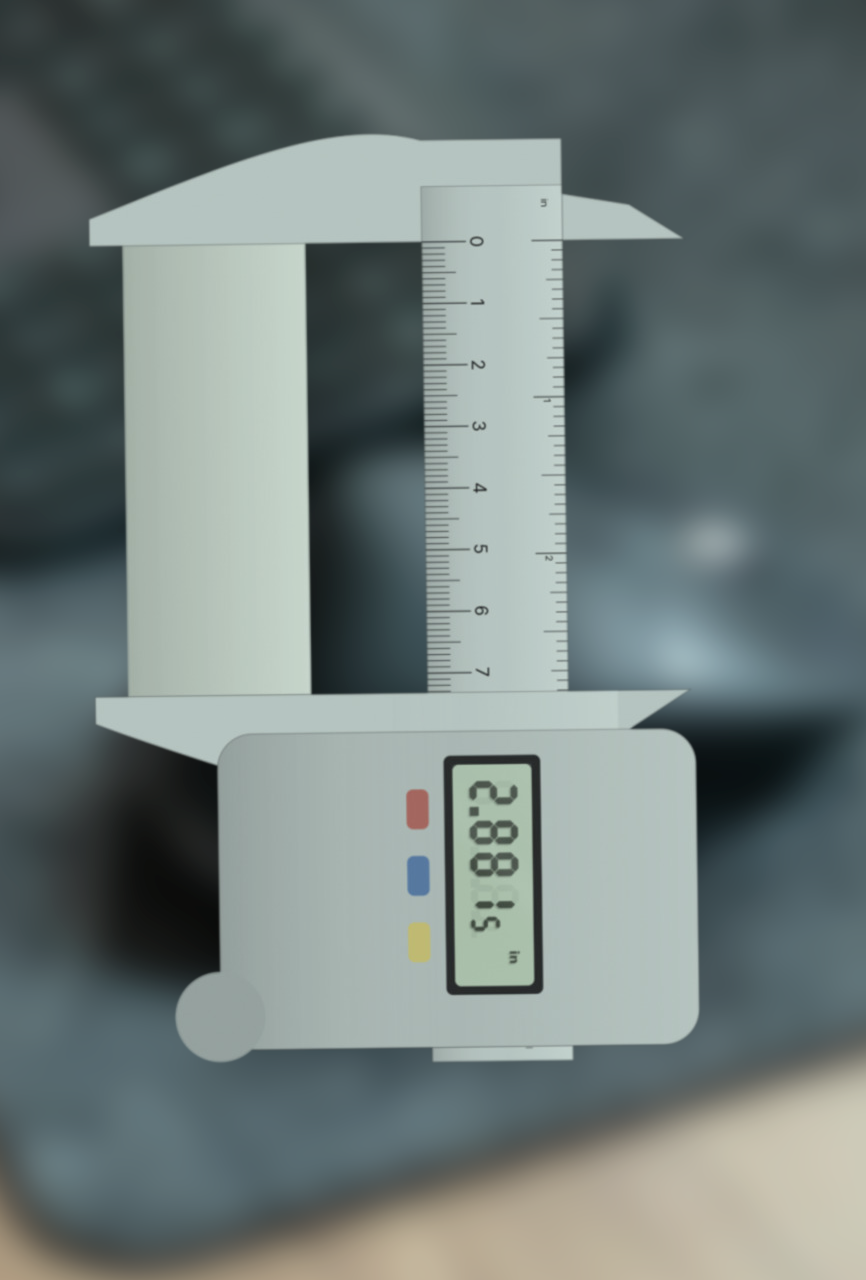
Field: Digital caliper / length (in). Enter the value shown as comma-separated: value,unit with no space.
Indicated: 2.8815,in
